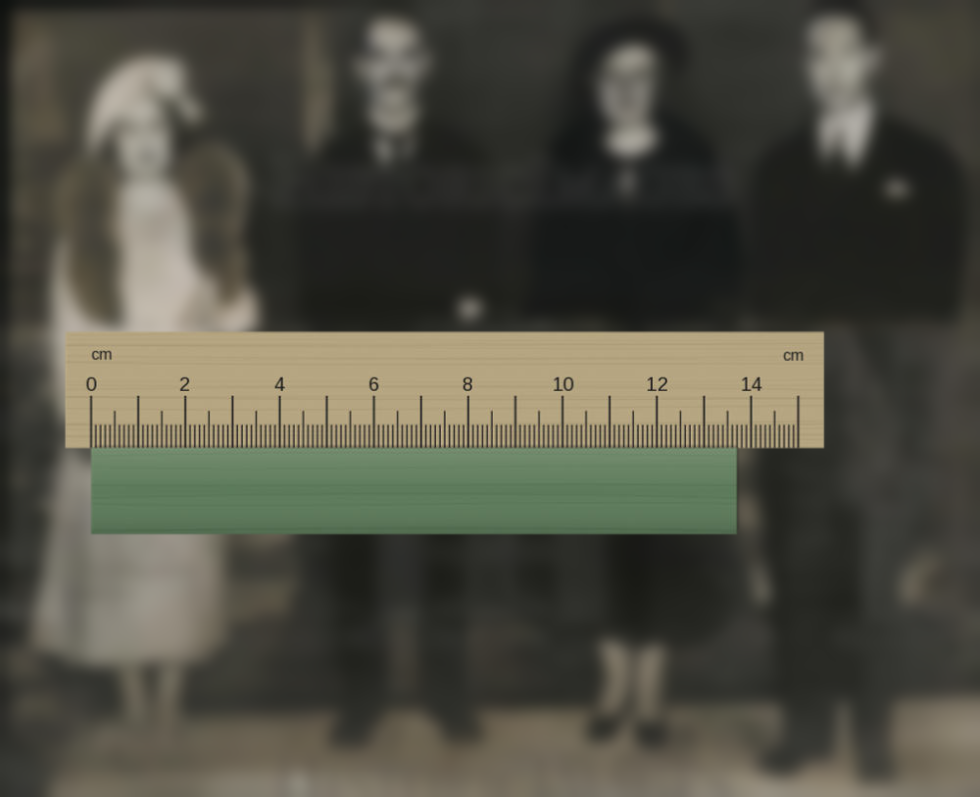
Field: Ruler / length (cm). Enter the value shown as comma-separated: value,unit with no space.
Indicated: 13.7,cm
